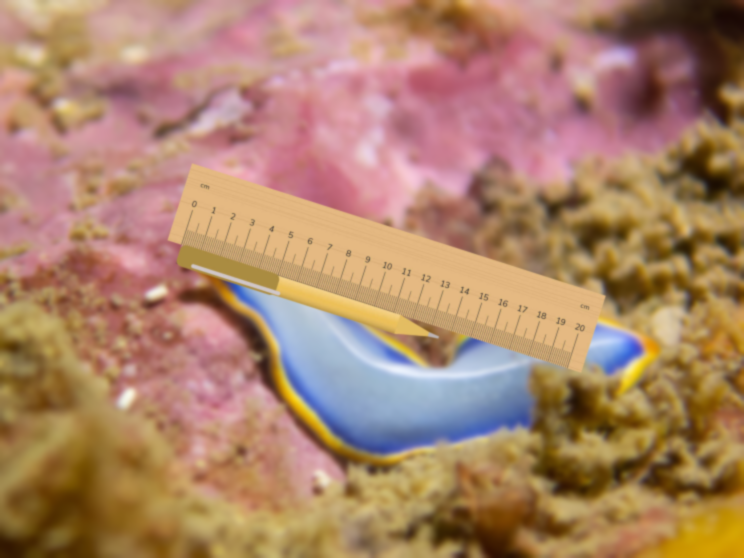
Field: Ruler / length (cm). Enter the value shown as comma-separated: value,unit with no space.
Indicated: 13.5,cm
